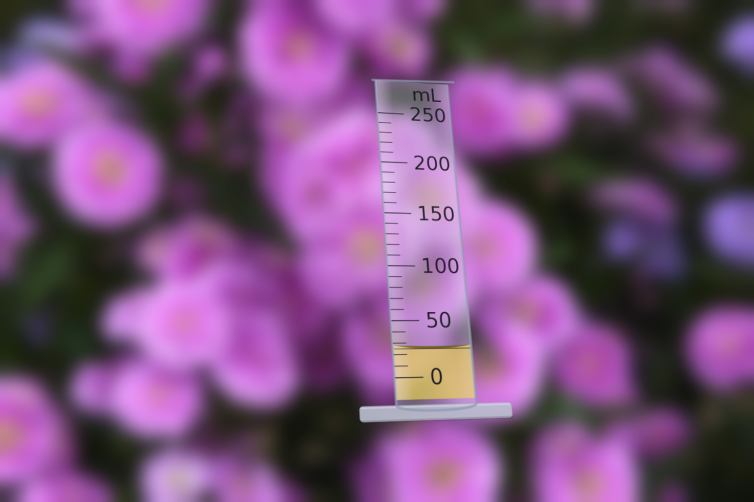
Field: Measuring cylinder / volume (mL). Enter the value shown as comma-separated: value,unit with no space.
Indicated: 25,mL
